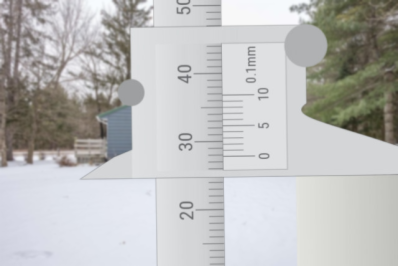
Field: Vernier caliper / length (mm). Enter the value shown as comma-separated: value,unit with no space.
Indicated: 27.8,mm
